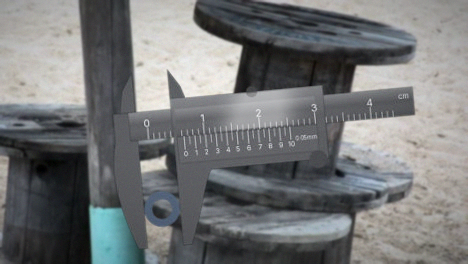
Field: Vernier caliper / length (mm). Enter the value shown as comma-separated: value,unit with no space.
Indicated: 6.4,mm
